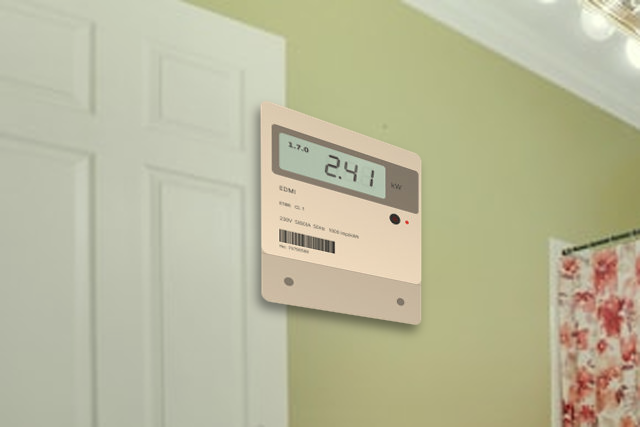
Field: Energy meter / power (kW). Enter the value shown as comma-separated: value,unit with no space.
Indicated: 2.41,kW
